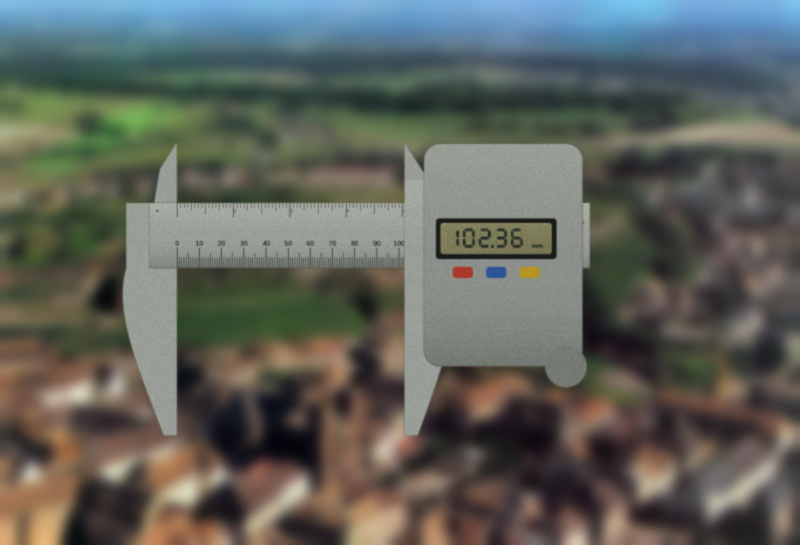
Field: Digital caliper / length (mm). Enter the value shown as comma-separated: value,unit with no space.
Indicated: 102.36,mm
